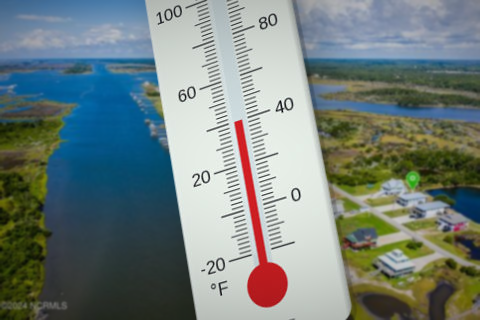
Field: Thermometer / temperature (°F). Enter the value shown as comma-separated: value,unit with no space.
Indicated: 40,°F
